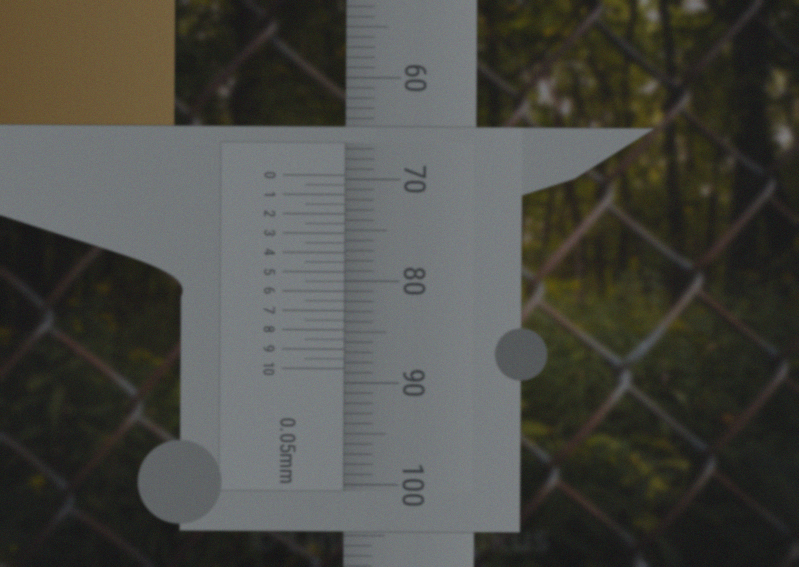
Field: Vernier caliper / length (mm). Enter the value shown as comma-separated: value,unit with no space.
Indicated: 69.6,mm
